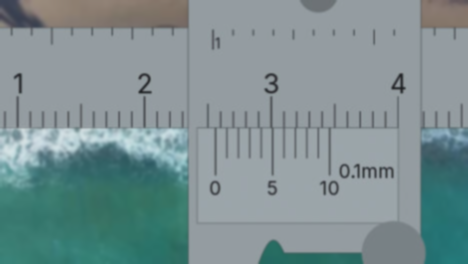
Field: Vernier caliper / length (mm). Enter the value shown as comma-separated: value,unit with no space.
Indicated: 25.6,mm
